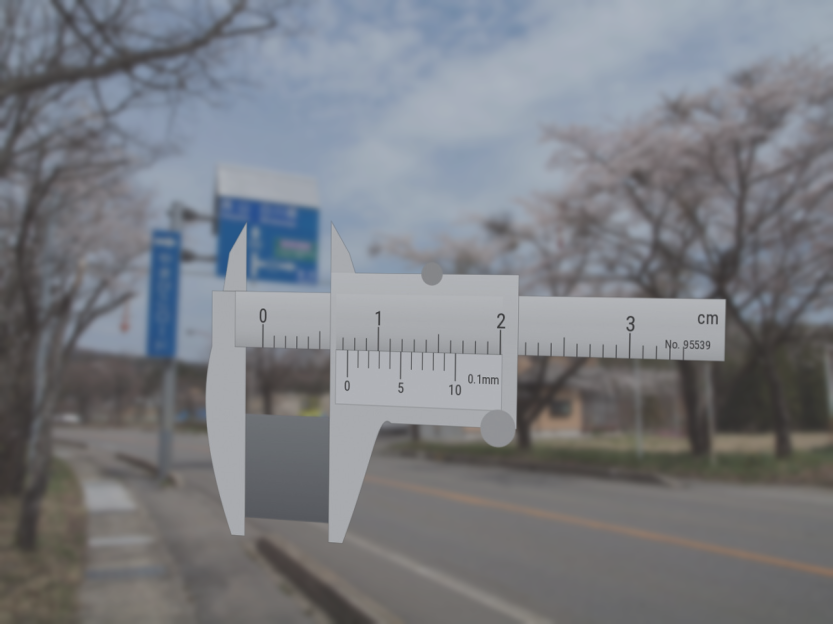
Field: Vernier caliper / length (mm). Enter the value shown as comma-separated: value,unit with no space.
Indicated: 7.4,mm
